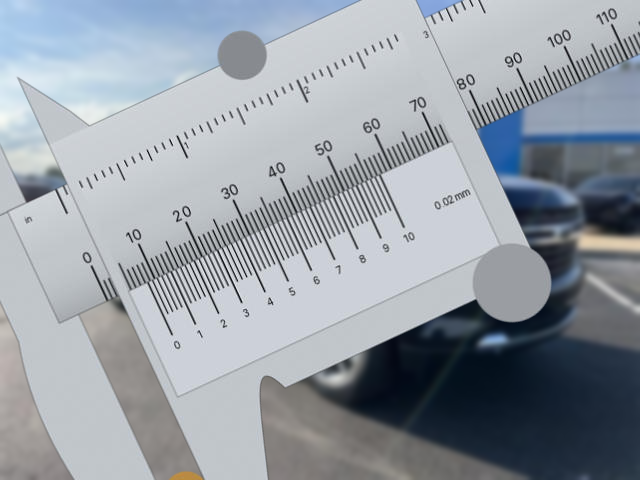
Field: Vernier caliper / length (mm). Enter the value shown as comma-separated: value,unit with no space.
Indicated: 8.5,mm
